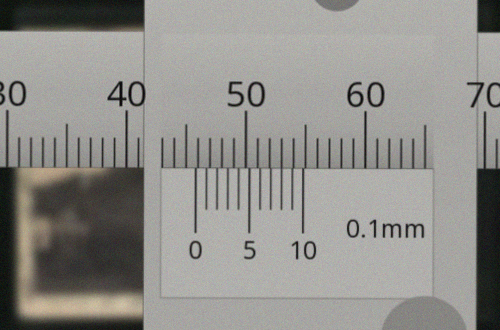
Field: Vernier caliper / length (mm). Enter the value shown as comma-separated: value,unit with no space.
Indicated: 45.8,mm
